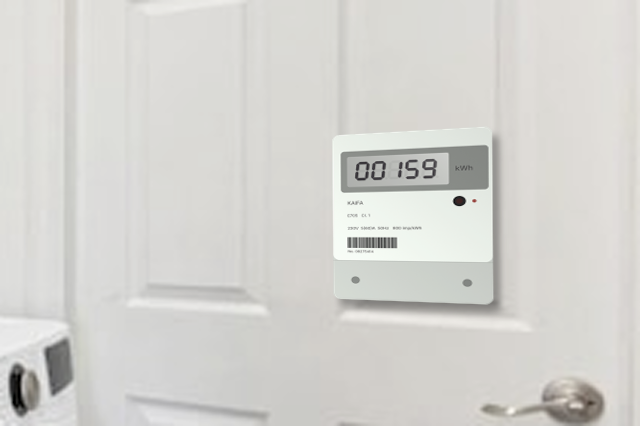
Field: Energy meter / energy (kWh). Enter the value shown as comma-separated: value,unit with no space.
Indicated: 159,kWh
